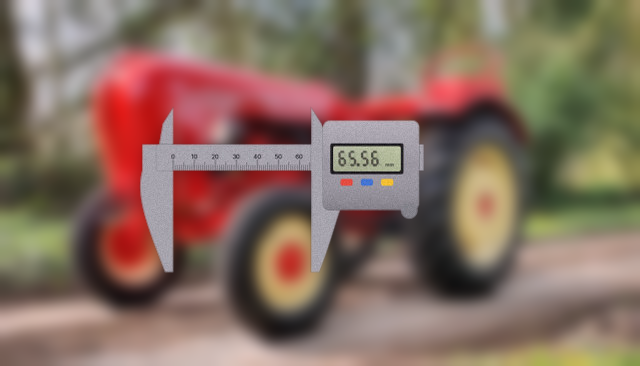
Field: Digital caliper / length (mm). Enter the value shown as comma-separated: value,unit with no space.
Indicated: 65.56,mm
